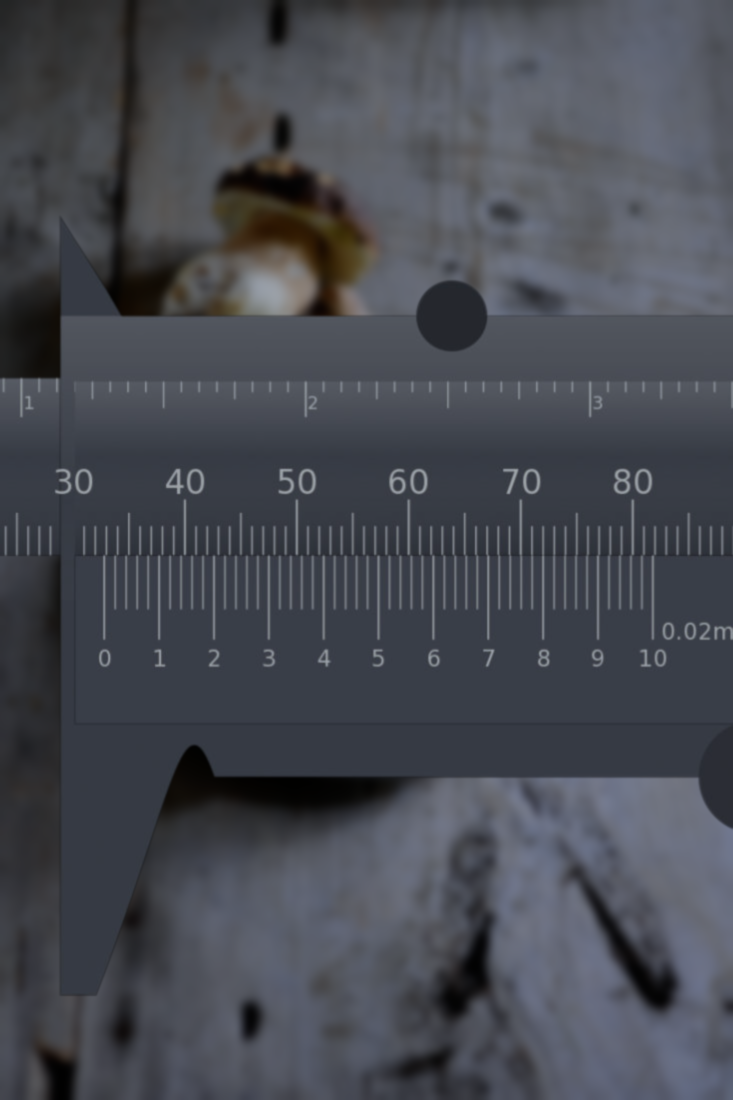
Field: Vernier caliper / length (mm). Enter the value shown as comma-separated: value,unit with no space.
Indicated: 32.8,mm
